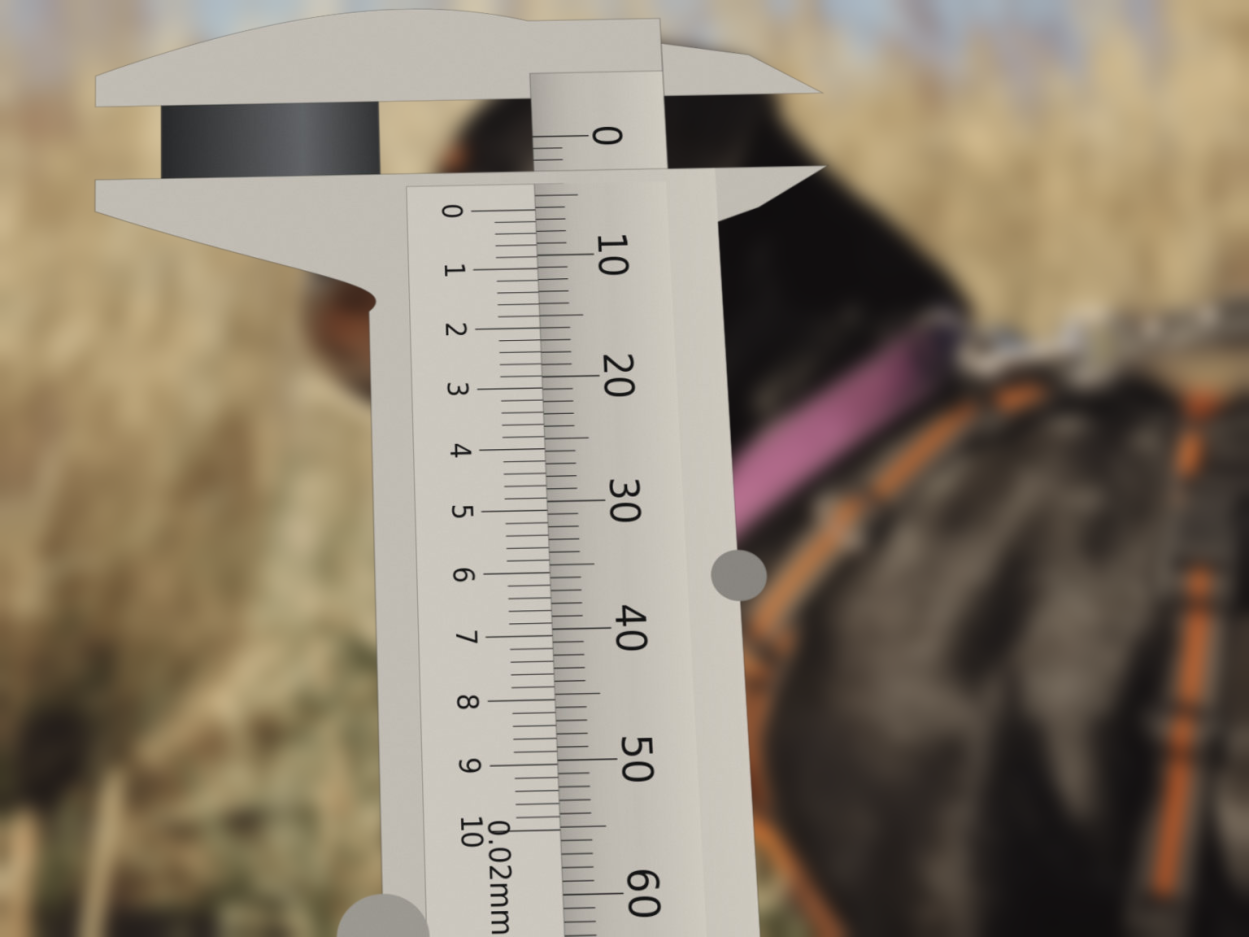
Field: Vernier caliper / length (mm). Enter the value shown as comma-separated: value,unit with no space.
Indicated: 6.2,mm
